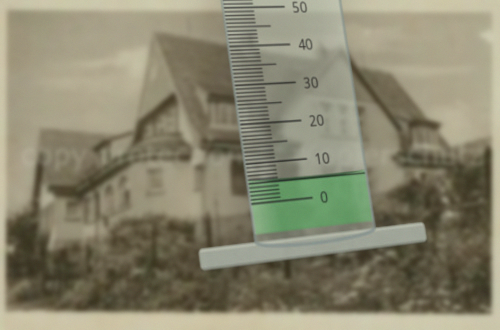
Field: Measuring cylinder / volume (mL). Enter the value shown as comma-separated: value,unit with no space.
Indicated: 5,mL
